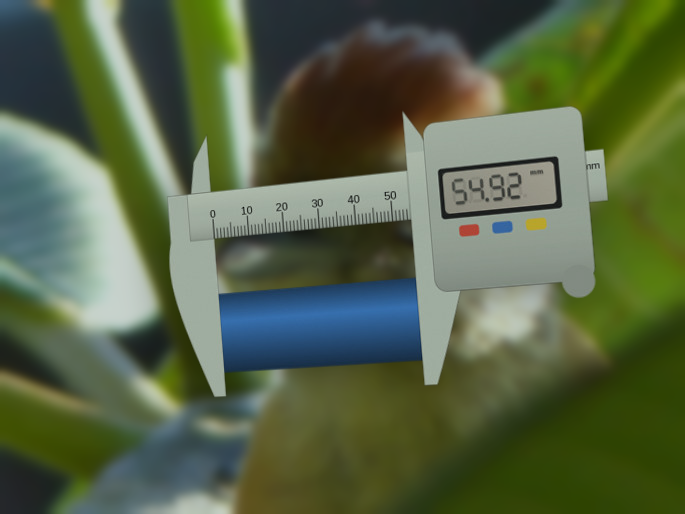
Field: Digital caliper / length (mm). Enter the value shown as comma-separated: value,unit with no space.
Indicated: 54.92,mm
